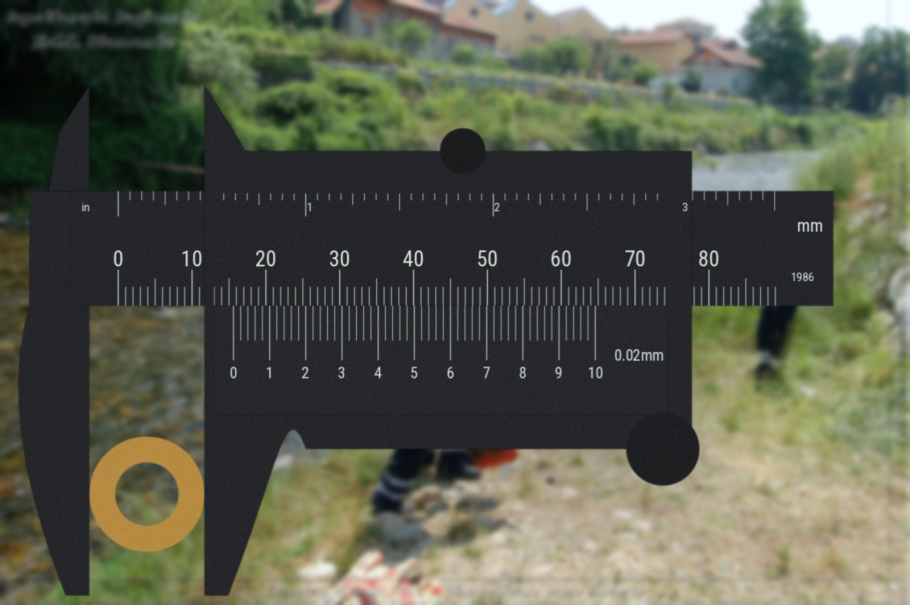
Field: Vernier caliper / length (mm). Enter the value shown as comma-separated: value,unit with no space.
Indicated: 15.6,mm
